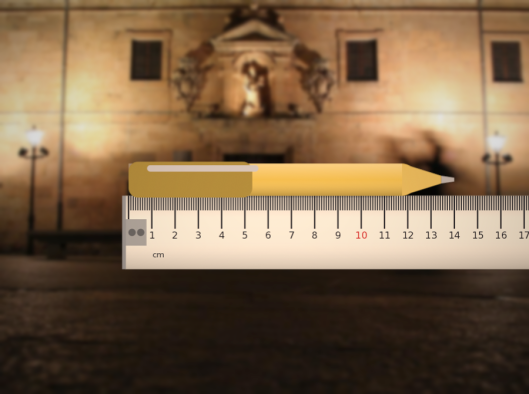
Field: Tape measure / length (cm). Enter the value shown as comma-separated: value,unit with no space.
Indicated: 14,cm
